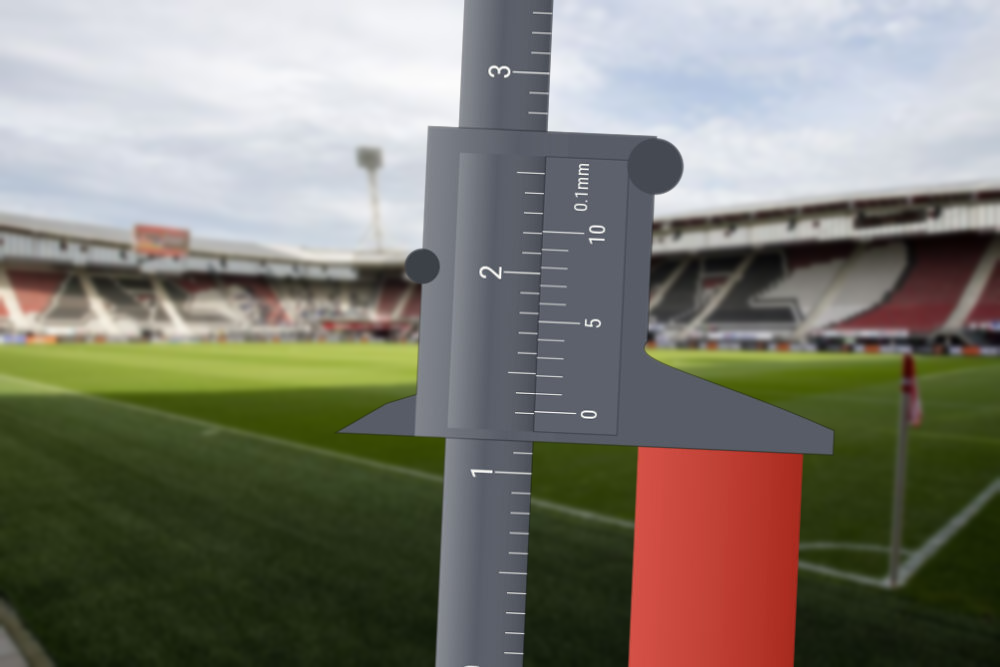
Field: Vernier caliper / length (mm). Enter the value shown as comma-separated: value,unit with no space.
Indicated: 13.1,mm
